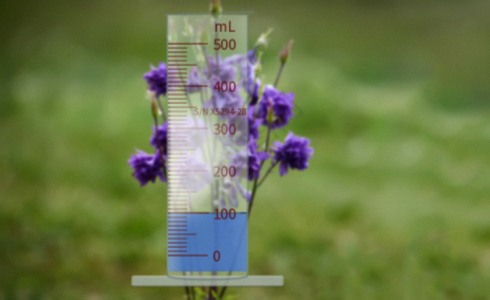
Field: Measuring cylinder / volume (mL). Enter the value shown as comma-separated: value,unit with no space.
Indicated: 100,mL
